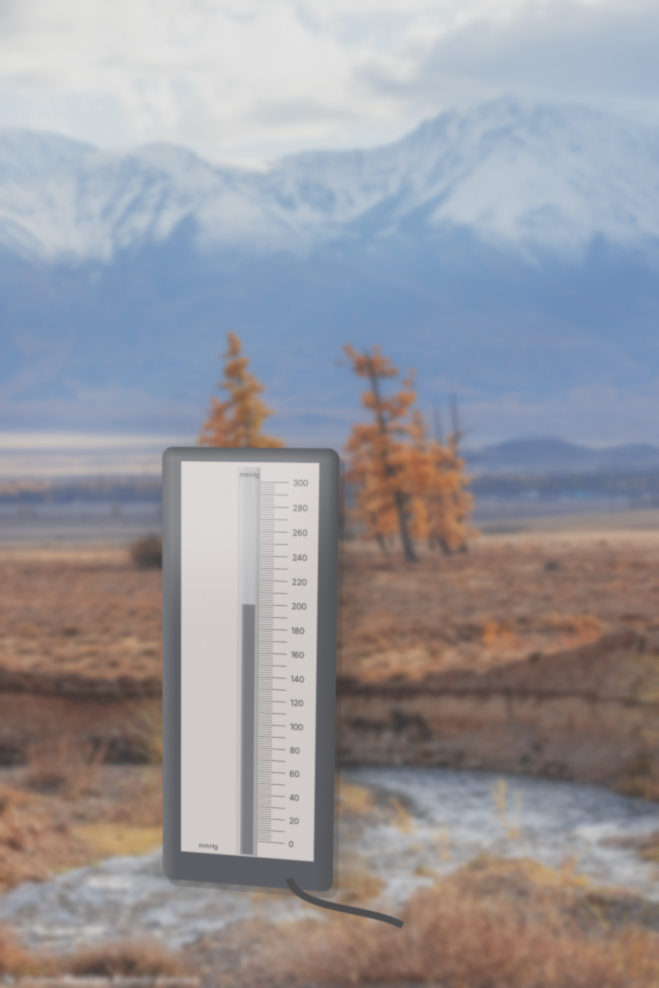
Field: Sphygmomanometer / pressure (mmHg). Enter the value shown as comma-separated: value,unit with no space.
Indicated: 200,mmHg
